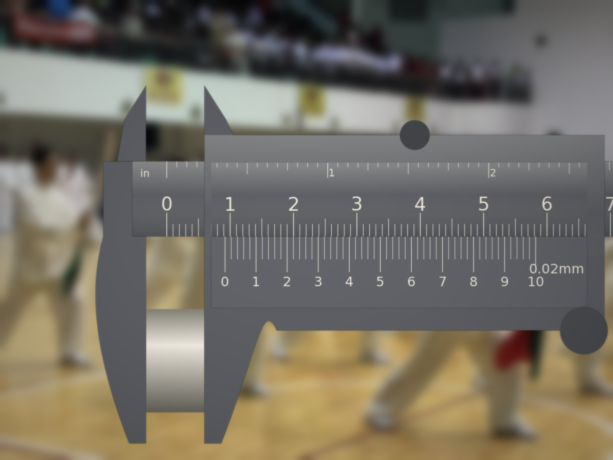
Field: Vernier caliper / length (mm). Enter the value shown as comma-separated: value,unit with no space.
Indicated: 9.2,mm
